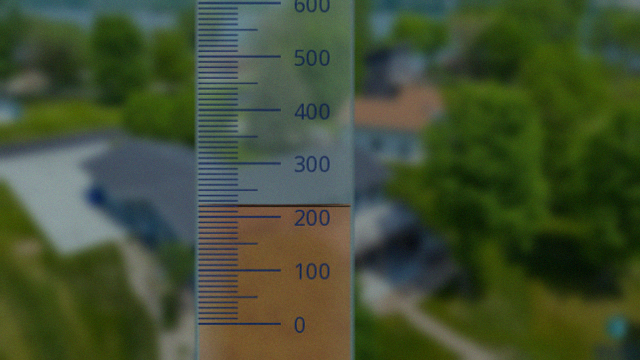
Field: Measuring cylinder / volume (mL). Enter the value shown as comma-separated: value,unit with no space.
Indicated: 220,mL
